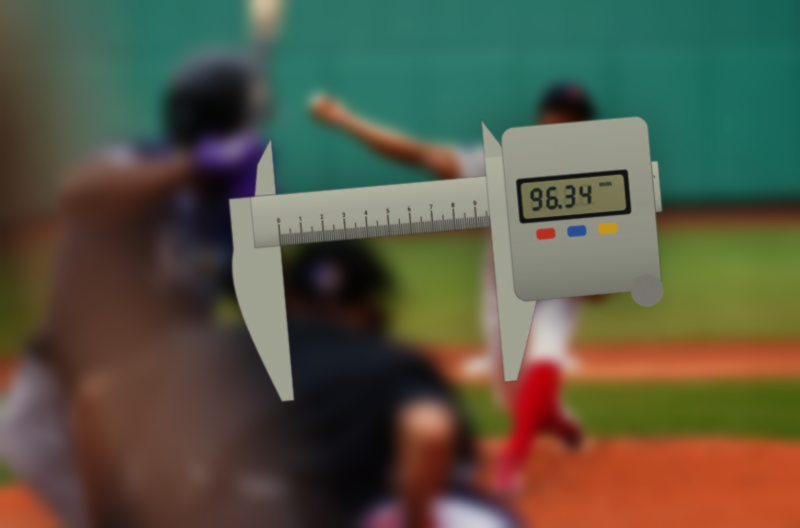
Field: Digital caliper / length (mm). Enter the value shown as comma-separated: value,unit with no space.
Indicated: 96.34,mm
